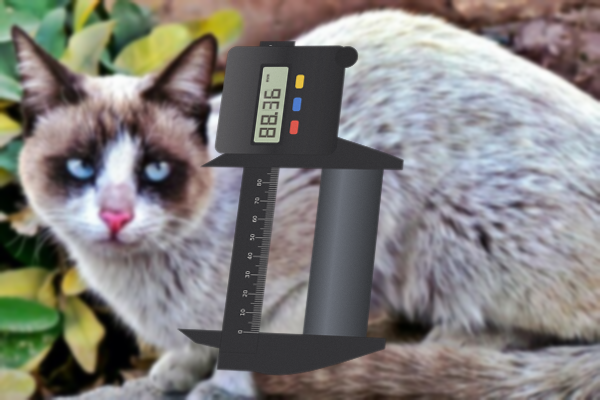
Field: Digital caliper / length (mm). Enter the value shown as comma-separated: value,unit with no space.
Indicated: 88.36,mm
